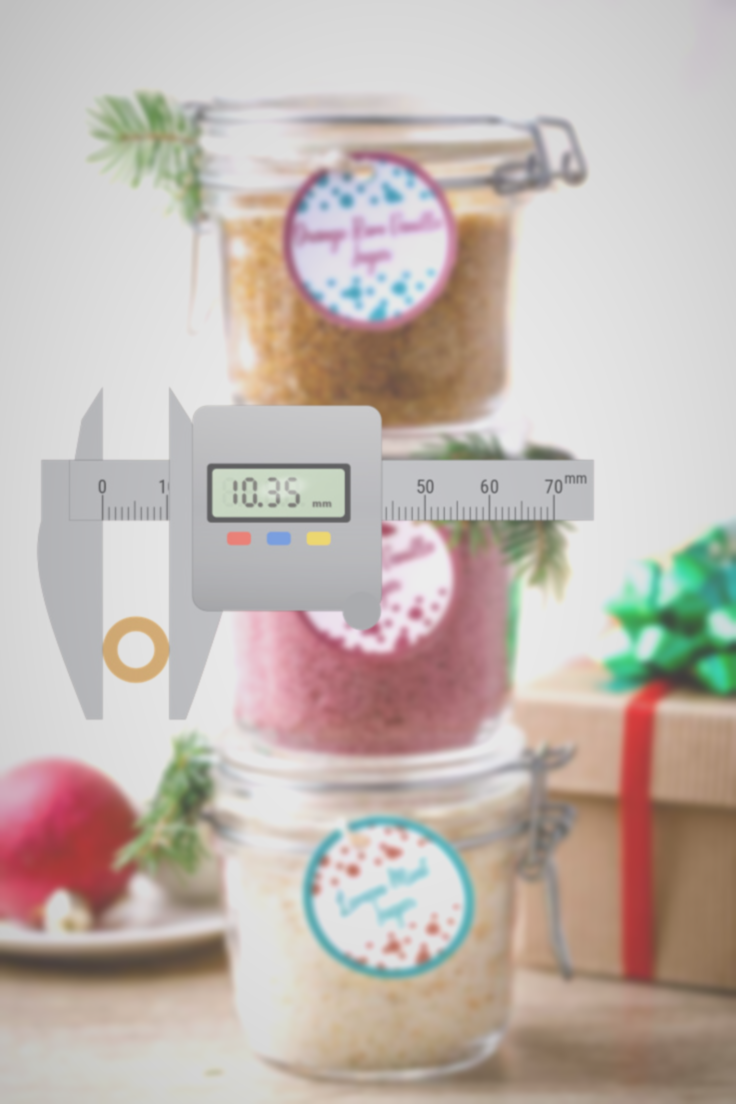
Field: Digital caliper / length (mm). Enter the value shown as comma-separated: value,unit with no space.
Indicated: 10.35,mm
